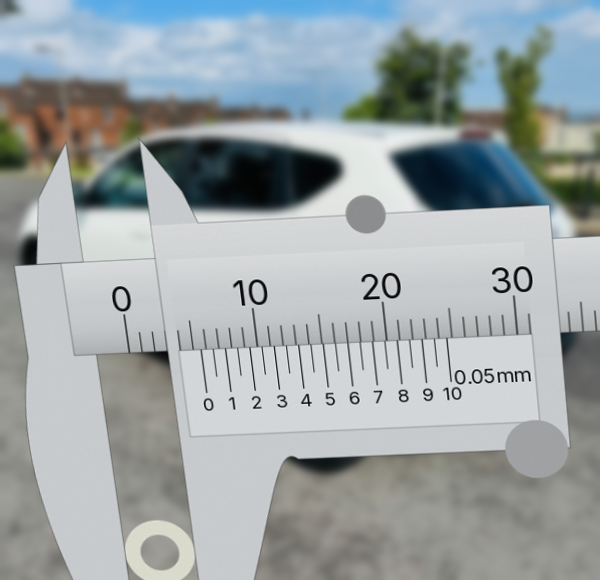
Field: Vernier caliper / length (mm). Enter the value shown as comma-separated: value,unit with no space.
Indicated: 5.6,mm
